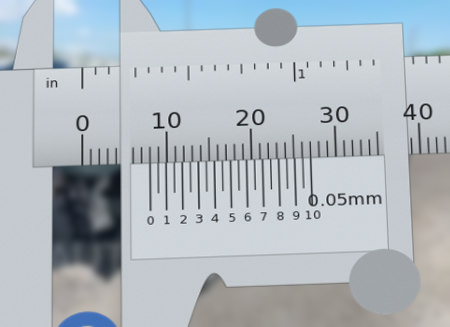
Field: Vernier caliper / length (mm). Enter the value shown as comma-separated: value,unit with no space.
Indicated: 8.0,mm
